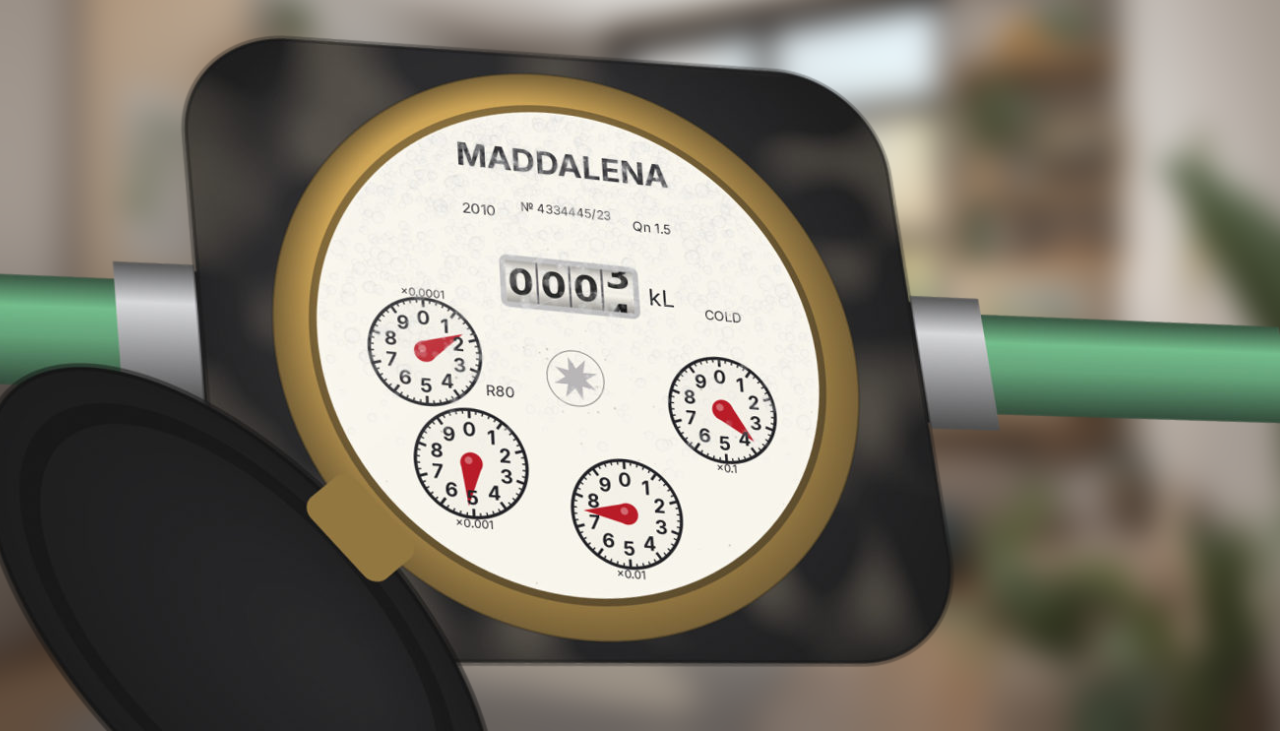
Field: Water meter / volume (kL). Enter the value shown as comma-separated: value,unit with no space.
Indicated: 3.3751,kL
